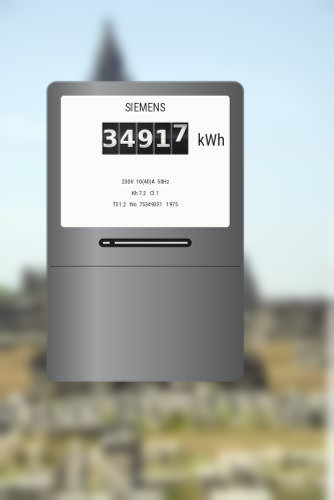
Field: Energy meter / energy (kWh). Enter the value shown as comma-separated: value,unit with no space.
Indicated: 34917,kWh
